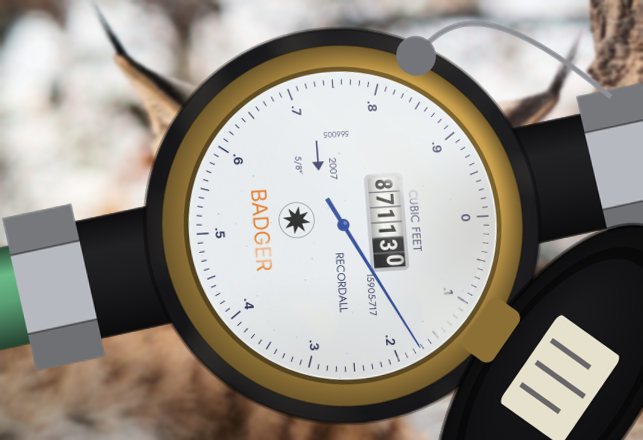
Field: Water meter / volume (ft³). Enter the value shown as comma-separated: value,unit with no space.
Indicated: 871130.17,ft³
